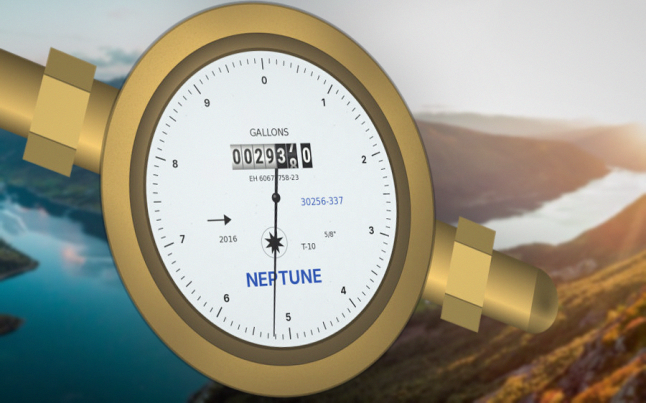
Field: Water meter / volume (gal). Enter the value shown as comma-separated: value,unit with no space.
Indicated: 29375.2,gal
